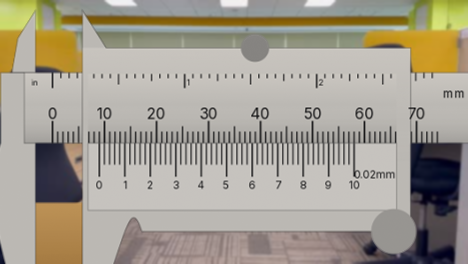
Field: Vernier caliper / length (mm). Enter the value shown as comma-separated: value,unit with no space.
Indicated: 9.0,mm
